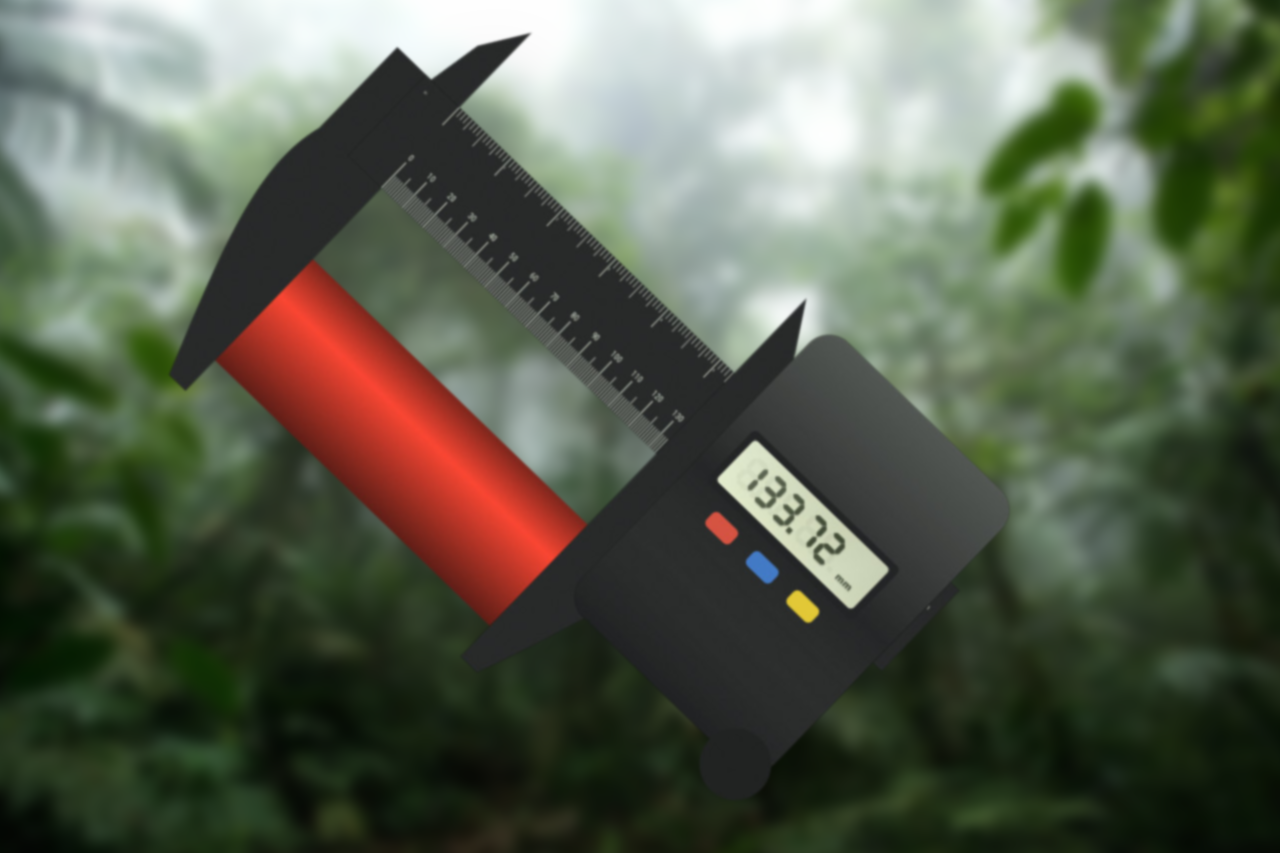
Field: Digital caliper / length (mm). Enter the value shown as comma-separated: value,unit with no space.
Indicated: 133.72,mm
